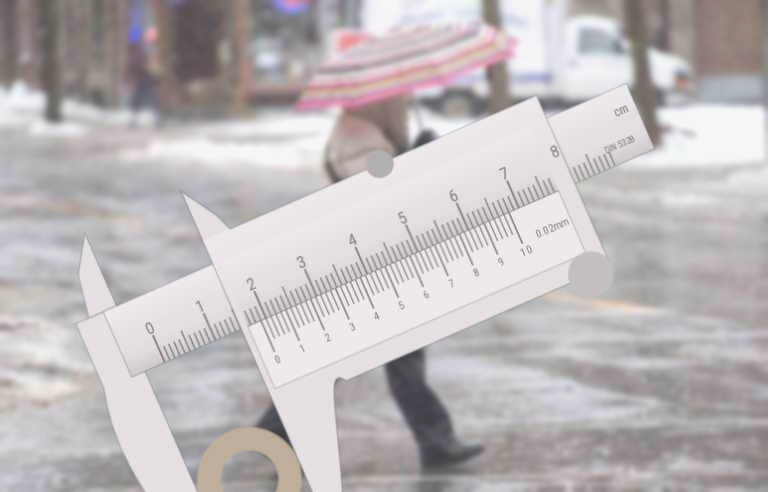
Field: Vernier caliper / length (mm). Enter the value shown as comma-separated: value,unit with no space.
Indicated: 19.0,mm
